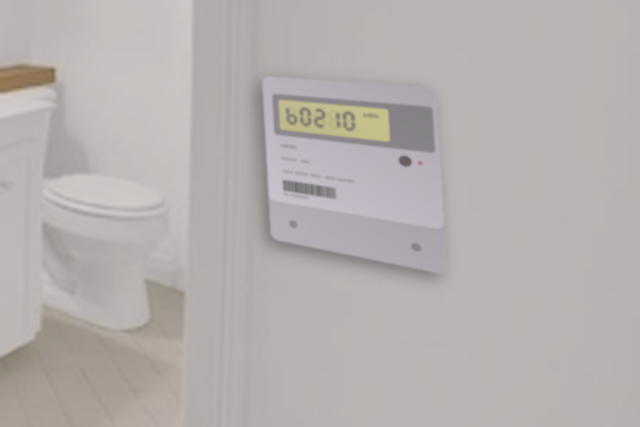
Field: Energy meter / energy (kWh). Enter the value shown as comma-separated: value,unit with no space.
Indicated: 60210,kWh
